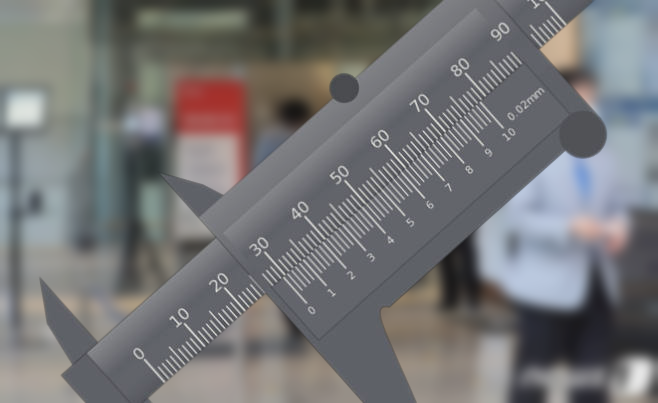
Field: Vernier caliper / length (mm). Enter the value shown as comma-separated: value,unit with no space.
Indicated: 29.5,mm
